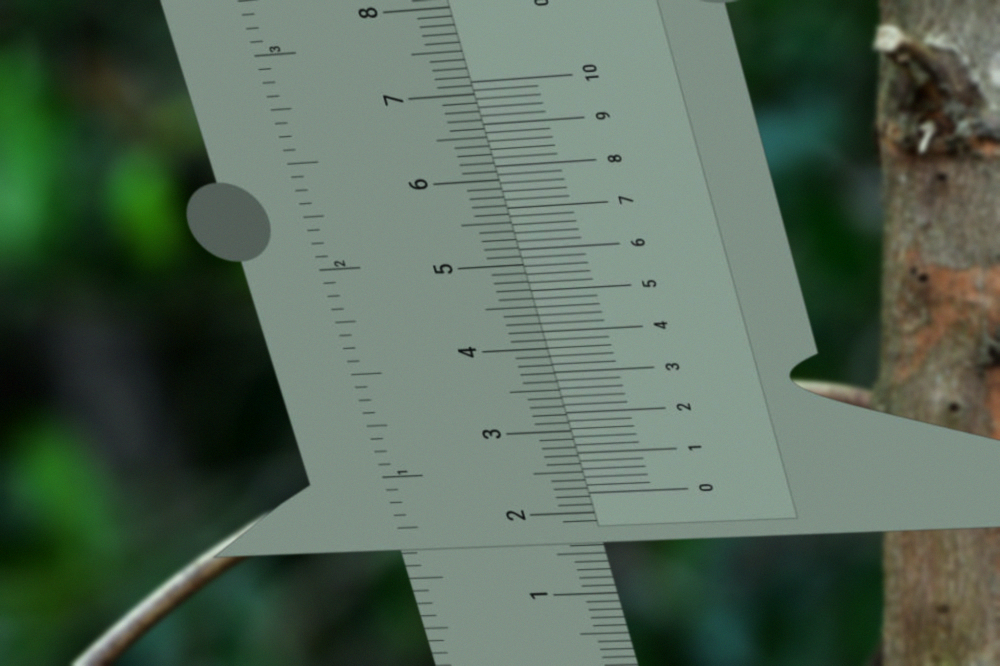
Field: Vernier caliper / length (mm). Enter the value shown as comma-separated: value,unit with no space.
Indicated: 22.4,mm
